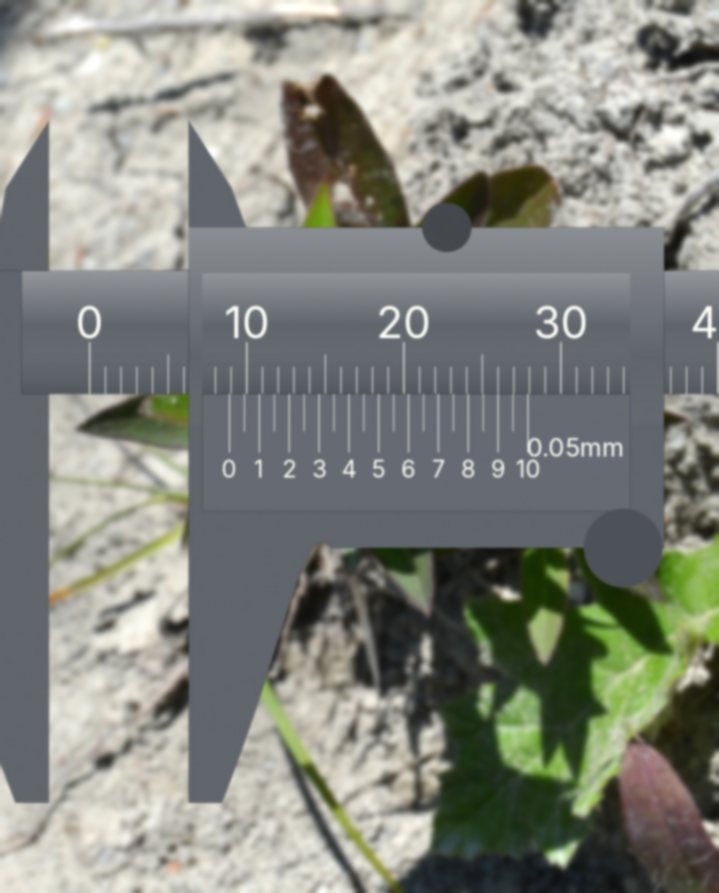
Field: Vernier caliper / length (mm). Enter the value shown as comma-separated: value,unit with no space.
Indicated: 8.9,mm
